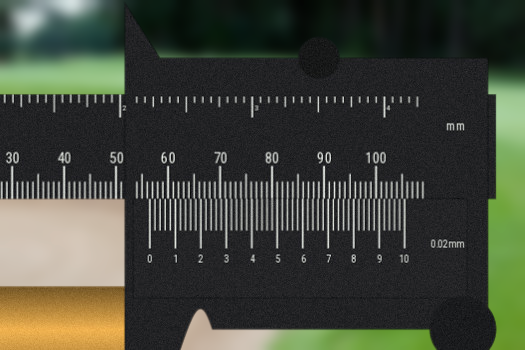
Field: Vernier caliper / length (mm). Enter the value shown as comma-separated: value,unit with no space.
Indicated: 56.5,mm
